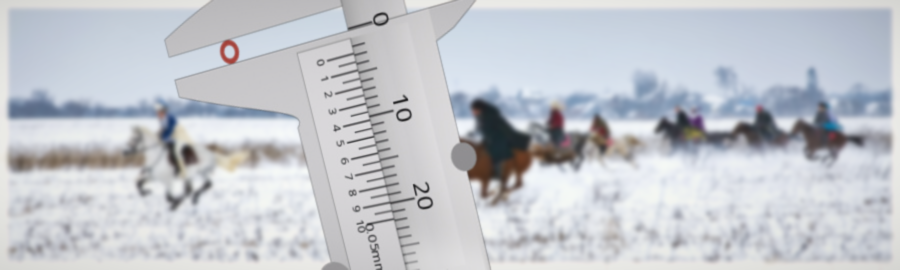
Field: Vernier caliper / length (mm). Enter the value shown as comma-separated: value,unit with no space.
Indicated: 2.8,mm
